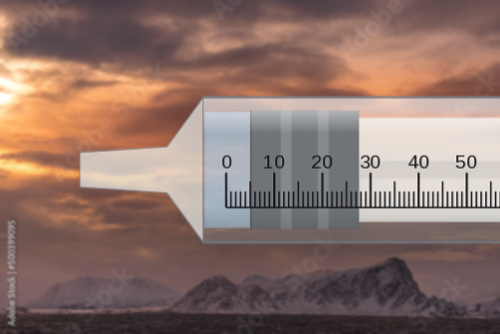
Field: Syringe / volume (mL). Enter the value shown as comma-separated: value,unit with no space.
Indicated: 5,mL
